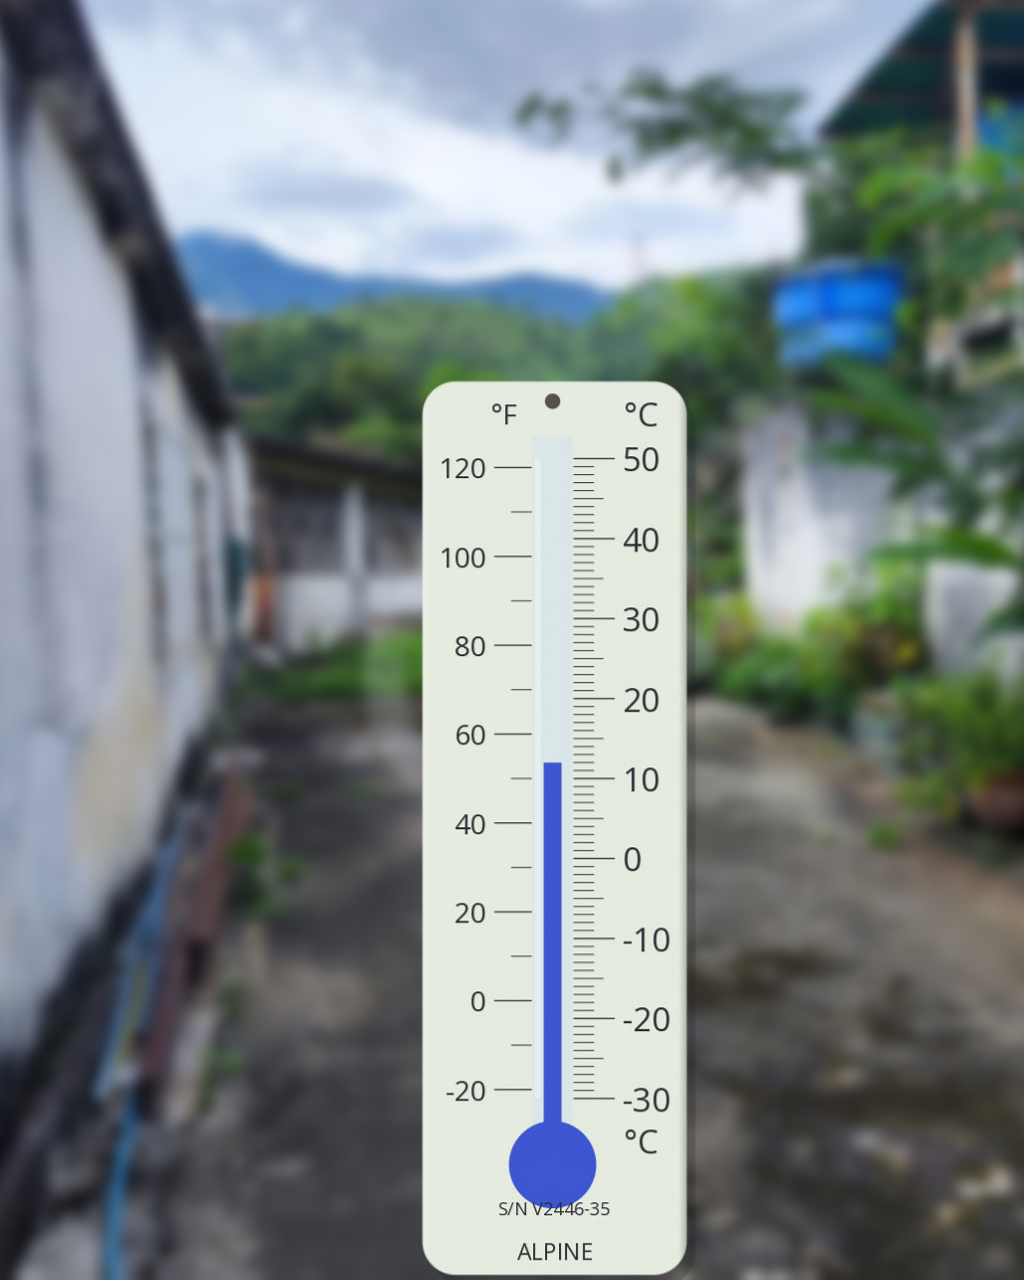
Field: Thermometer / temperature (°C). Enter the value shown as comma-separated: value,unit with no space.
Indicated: 12,°C
